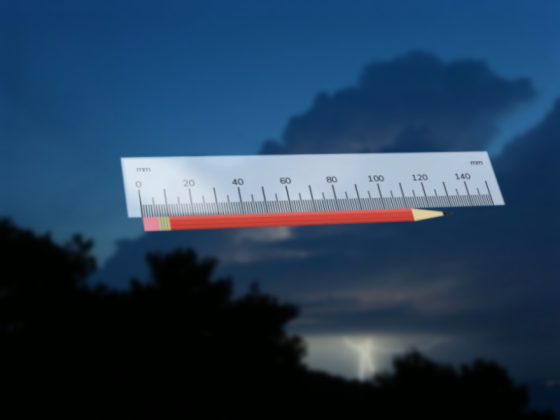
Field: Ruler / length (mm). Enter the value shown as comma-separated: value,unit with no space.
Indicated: 130,mm
